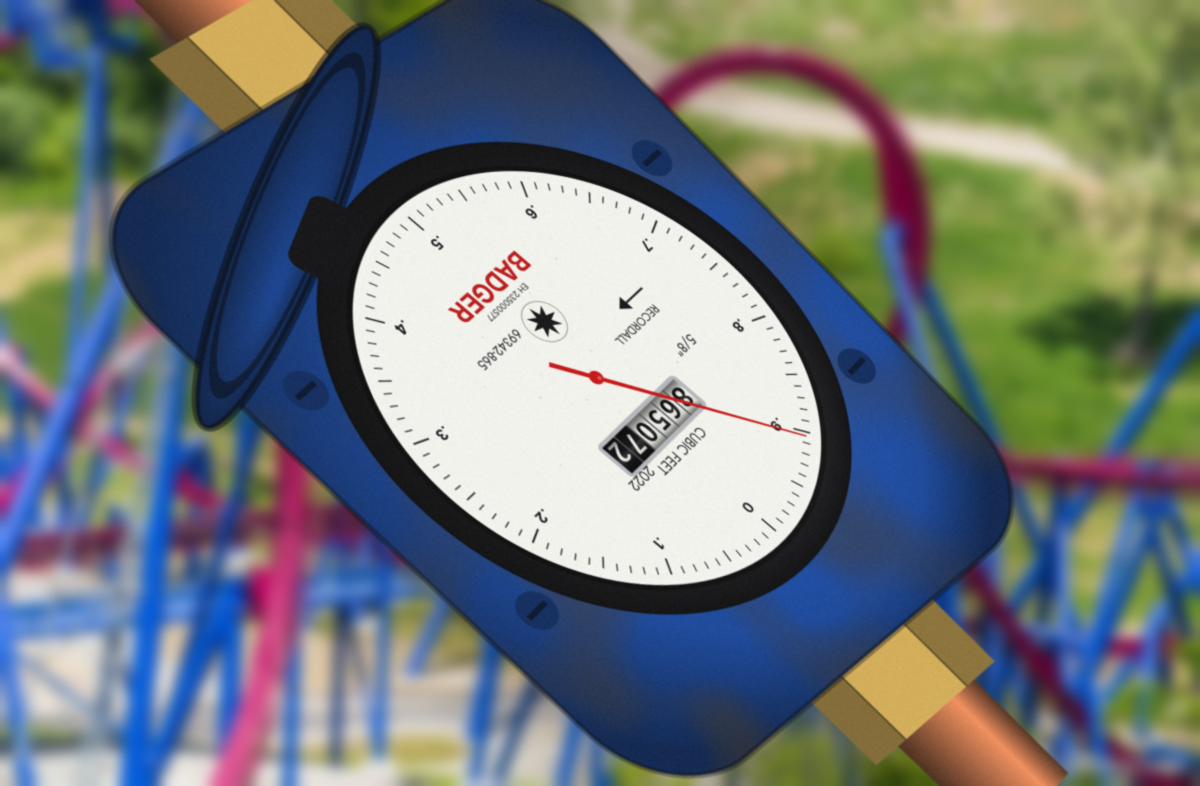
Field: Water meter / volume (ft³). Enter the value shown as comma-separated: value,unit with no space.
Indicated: 865071.90,ft³
